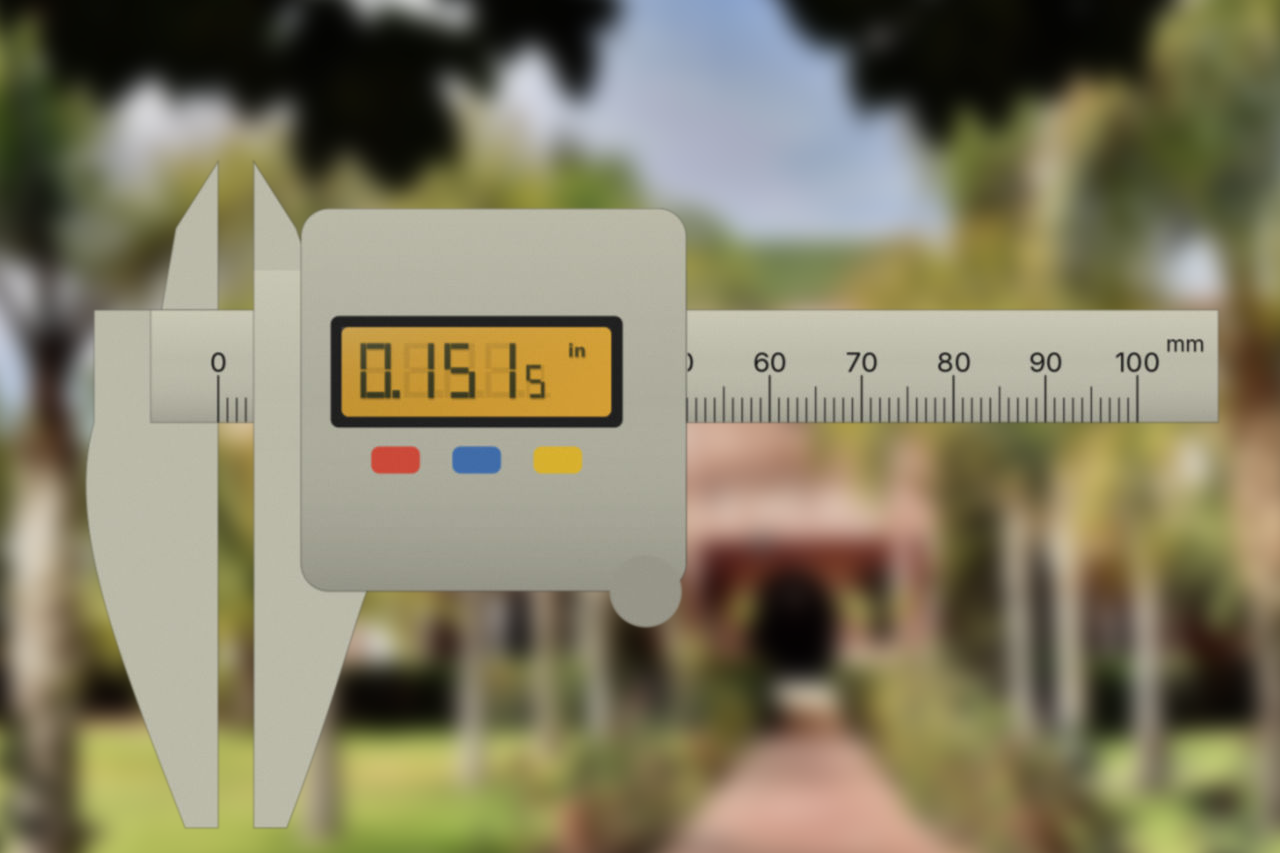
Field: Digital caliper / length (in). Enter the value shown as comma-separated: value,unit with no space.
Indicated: 0.1515,in
